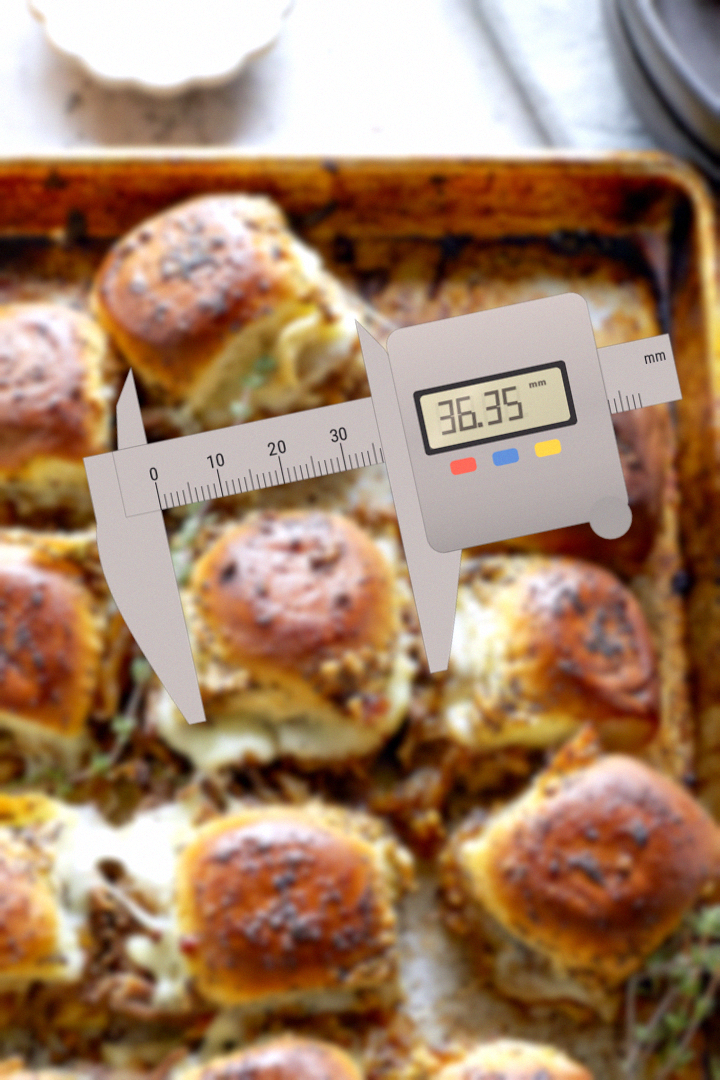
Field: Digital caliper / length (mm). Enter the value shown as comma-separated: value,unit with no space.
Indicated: 36.35,mm
